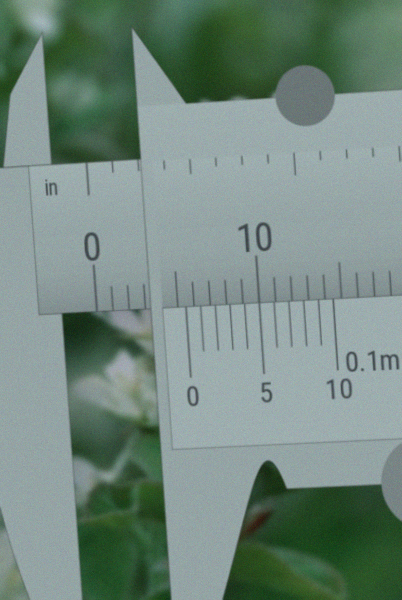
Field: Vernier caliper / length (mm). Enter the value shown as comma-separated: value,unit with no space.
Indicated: 5.5,mm
